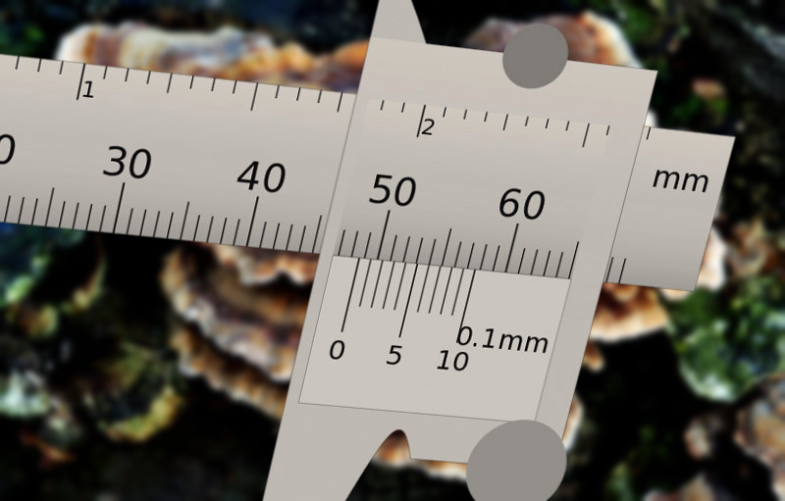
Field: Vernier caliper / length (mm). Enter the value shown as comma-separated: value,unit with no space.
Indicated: 48.6,mm
